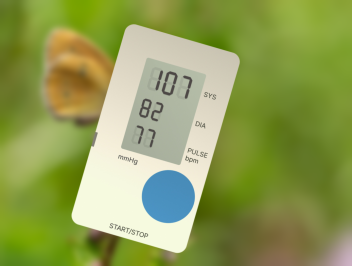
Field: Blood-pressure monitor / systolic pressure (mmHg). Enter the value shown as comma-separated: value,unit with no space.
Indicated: 107,mmHg
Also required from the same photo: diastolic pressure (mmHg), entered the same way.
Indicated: 82,mmHg
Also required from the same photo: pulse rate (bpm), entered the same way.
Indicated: 77,bpm
